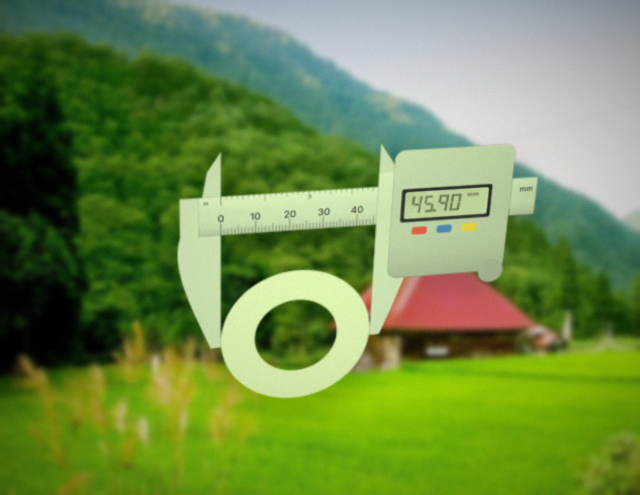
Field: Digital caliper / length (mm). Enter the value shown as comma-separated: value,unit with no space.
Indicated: 45.90,mm
